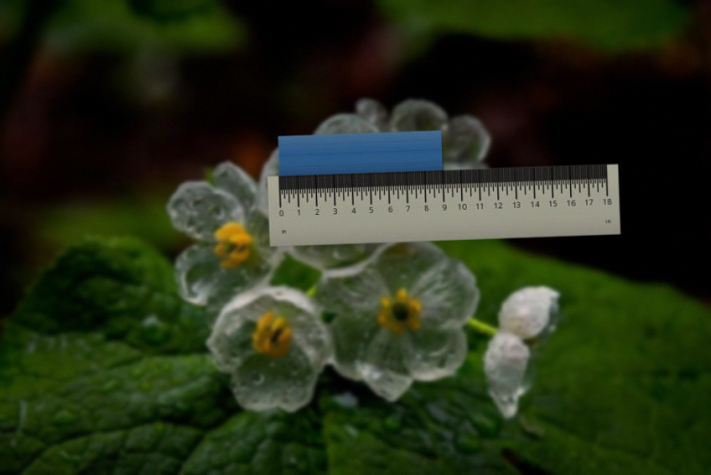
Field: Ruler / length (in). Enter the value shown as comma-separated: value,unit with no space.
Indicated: 9,in
